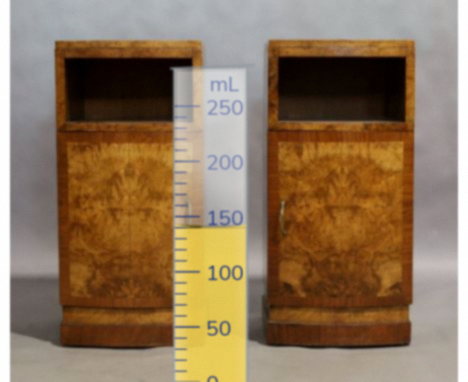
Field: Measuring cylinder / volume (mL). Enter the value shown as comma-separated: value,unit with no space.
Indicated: 140,mL
